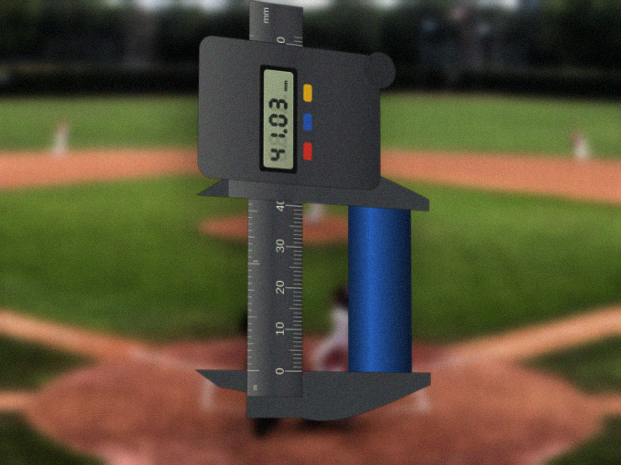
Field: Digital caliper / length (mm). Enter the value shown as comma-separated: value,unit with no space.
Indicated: 41.03,mm
